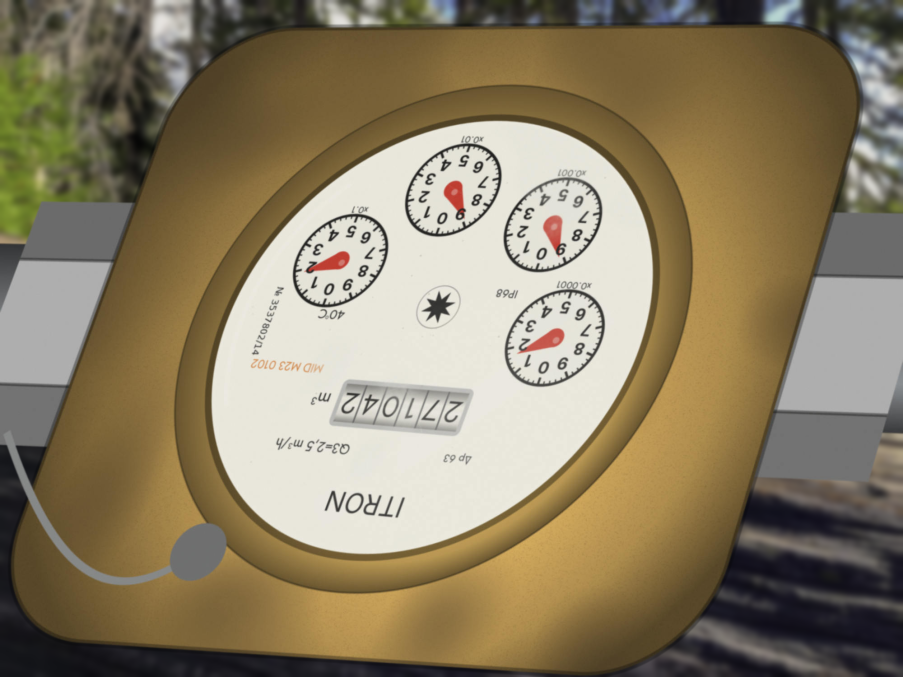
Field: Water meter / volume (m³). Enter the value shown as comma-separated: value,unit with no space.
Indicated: 271042.1891,m³
